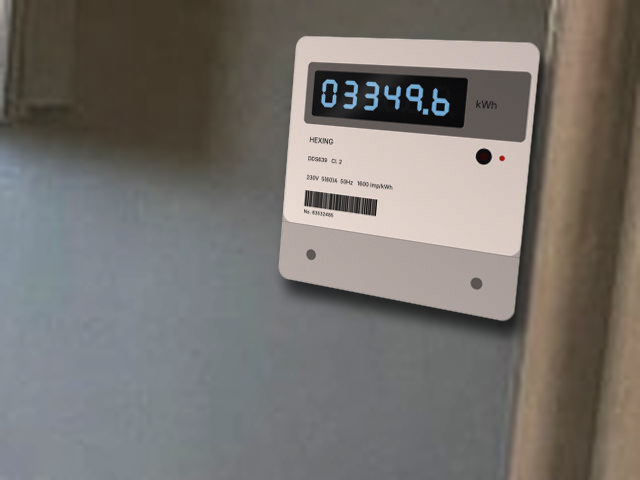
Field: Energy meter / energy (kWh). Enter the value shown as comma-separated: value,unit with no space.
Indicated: 3349.6,kWh
